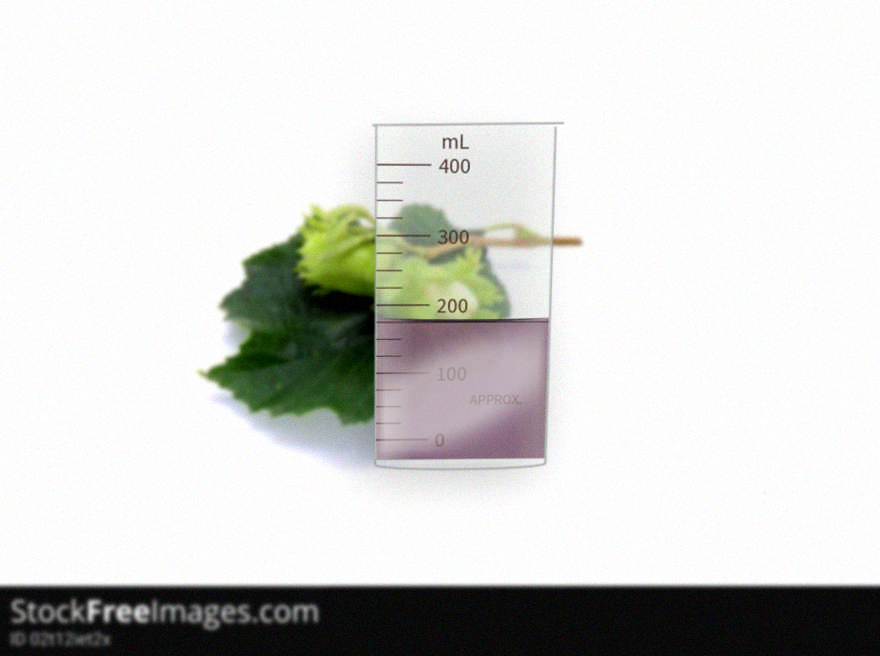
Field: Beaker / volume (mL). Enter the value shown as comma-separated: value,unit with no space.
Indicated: 175,mL
